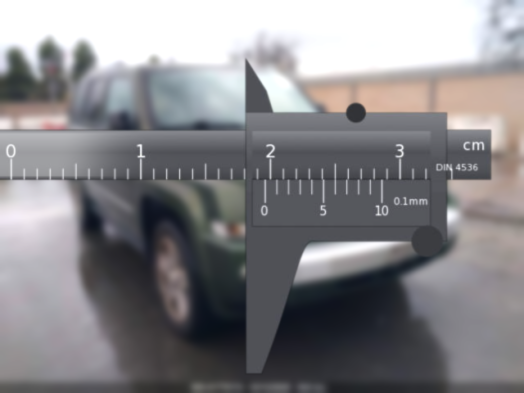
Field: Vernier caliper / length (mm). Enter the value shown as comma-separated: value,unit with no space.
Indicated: 19.6,mm
